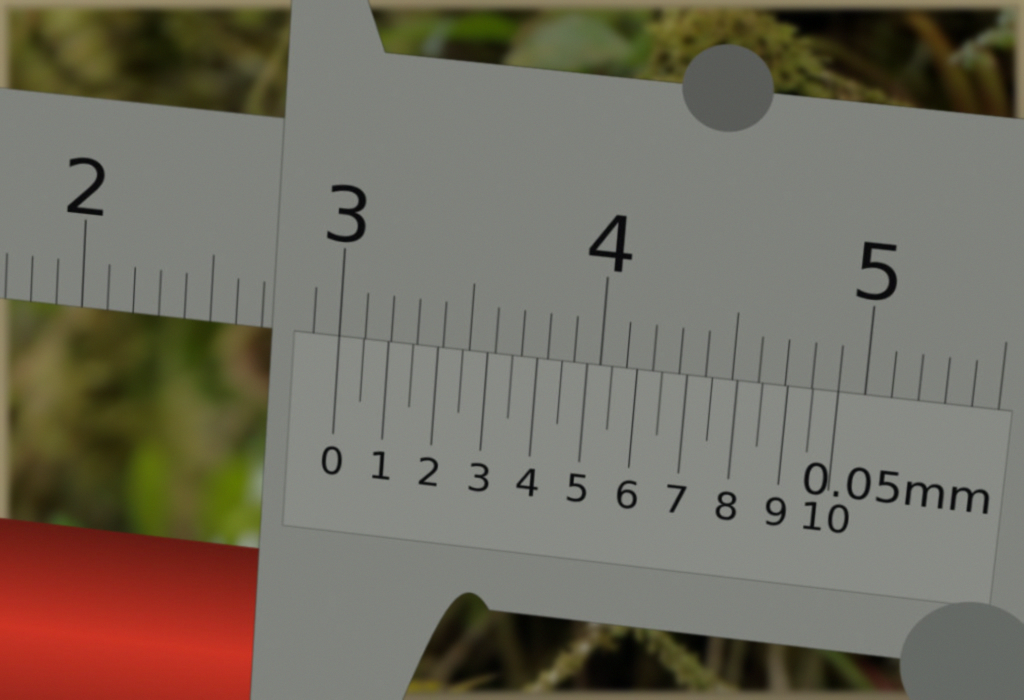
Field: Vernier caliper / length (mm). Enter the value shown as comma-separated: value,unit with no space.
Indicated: 30.0,mm
